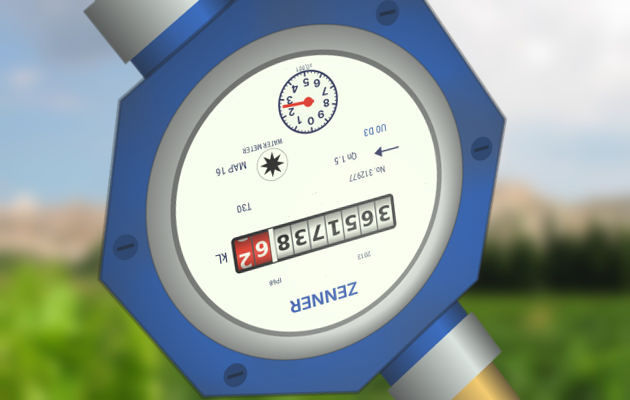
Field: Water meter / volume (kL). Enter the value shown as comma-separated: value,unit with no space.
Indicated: 3651738.622,kL
